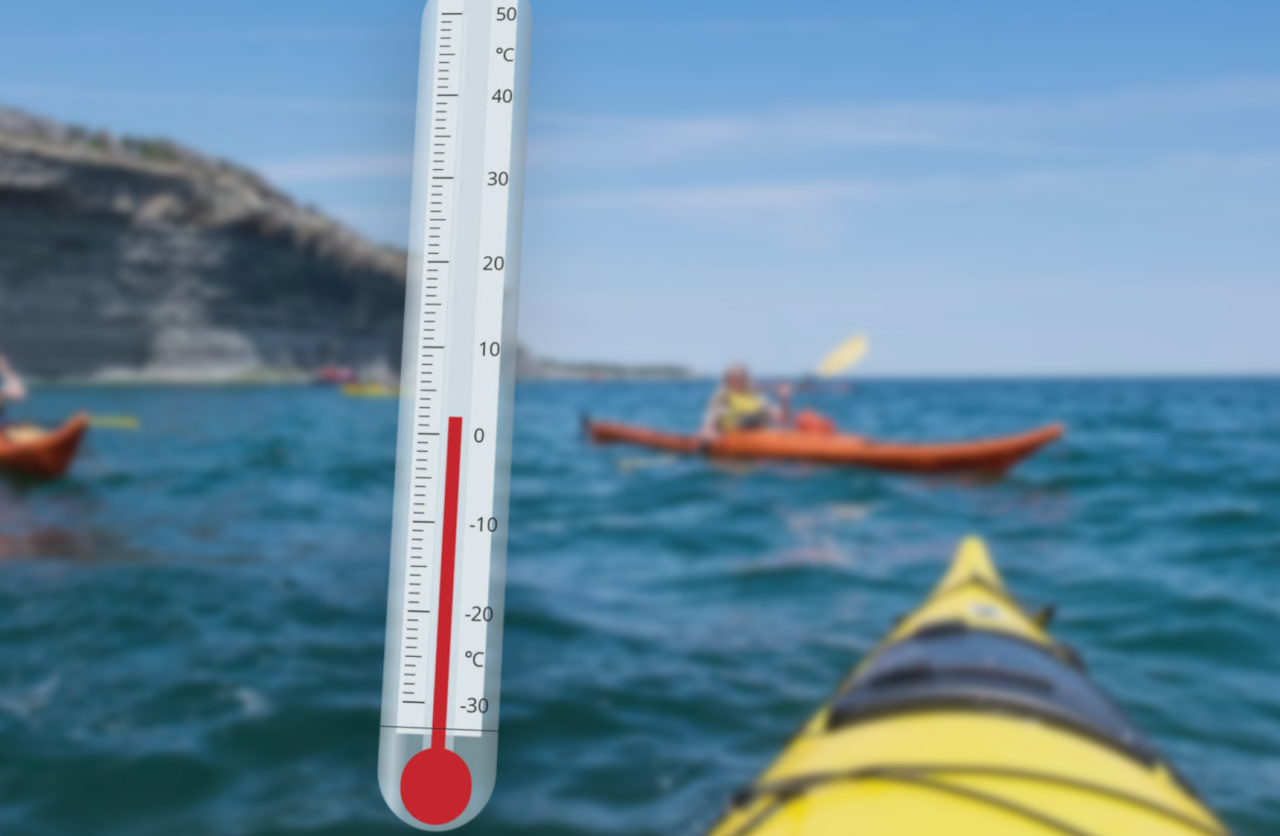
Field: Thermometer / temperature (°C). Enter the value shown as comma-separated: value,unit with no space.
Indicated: 2,°C
